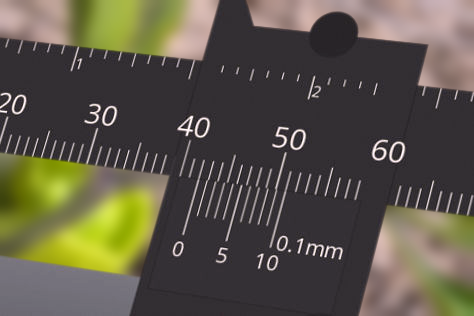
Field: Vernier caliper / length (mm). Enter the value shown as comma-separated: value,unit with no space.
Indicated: 42.0,mm
